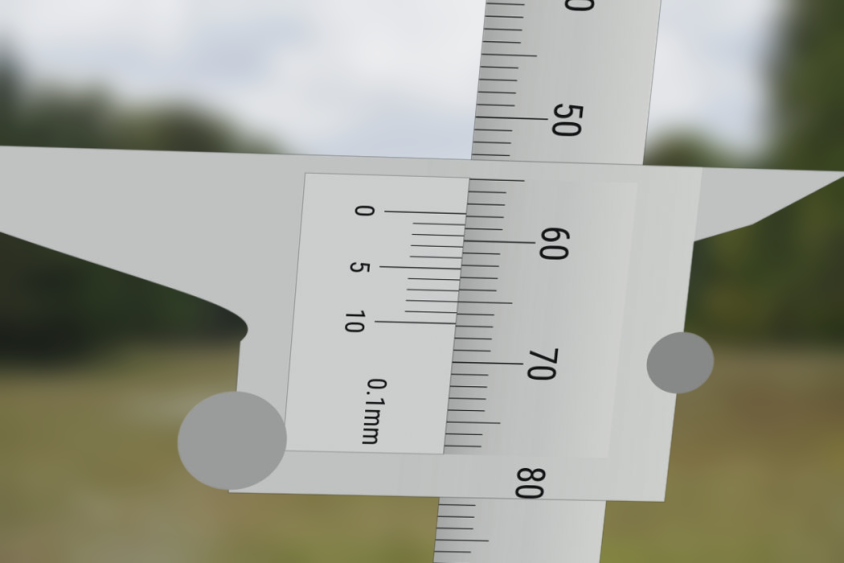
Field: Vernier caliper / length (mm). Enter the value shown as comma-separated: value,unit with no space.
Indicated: 57.8,mm
